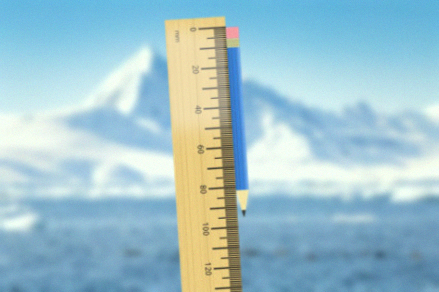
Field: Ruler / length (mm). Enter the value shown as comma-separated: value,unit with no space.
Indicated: 95,mm
